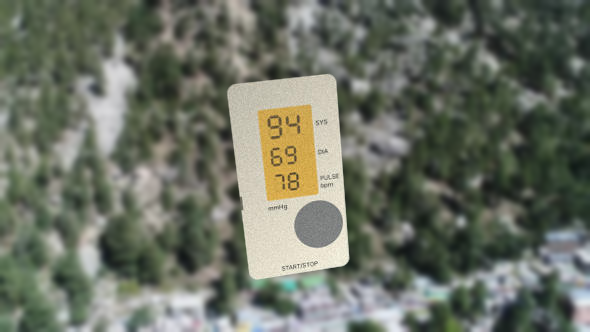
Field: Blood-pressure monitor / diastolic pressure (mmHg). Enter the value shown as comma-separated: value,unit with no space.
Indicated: 69,mmHg
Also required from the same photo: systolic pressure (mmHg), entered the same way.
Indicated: 94,mmHg
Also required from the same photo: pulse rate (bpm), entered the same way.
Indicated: 78,bpm
